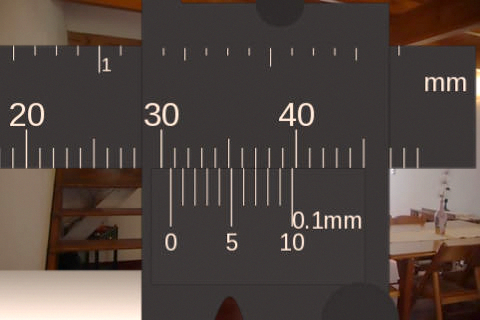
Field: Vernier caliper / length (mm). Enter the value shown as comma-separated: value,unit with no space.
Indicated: 30.7,mm
